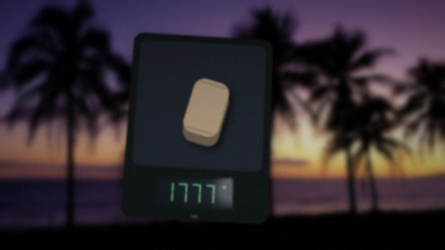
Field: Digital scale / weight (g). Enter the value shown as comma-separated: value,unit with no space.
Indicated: 1777,g
